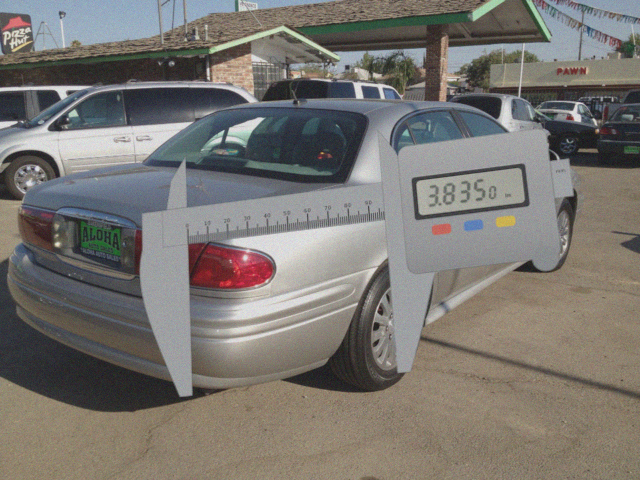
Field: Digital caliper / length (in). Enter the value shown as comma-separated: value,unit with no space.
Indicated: 3.8350,in
